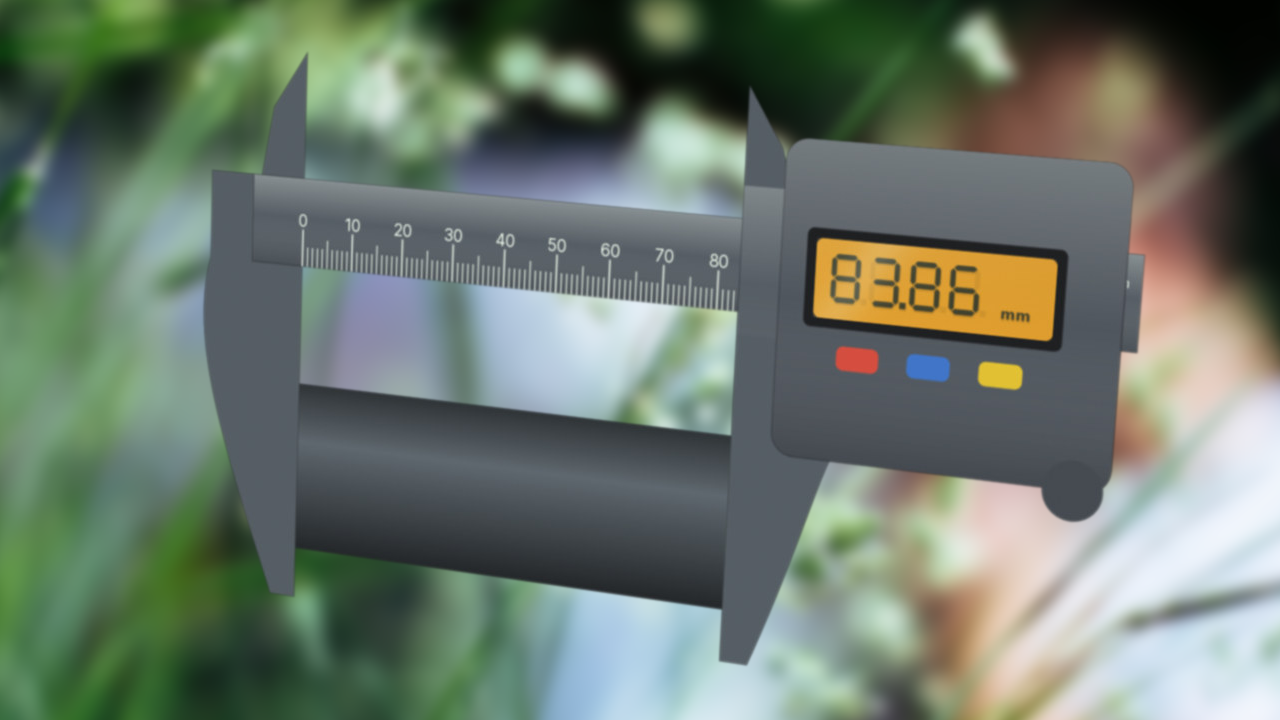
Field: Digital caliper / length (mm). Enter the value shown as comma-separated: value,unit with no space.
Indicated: 83.86,mm
